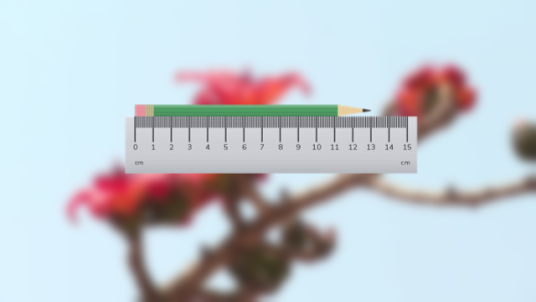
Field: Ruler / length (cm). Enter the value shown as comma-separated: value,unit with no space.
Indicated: 13,cm
